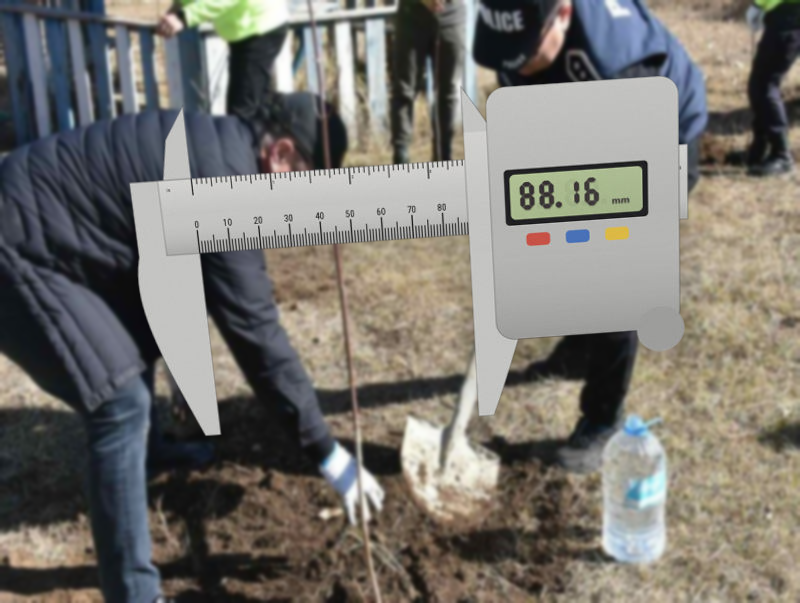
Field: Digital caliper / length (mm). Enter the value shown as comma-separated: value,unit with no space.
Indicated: 88.16,mm
